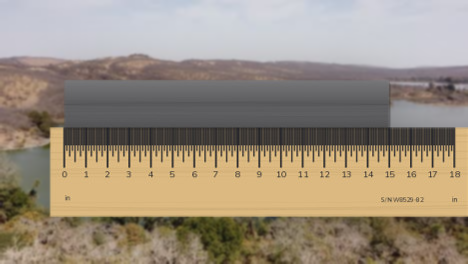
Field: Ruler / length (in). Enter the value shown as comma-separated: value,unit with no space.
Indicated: 15,in
